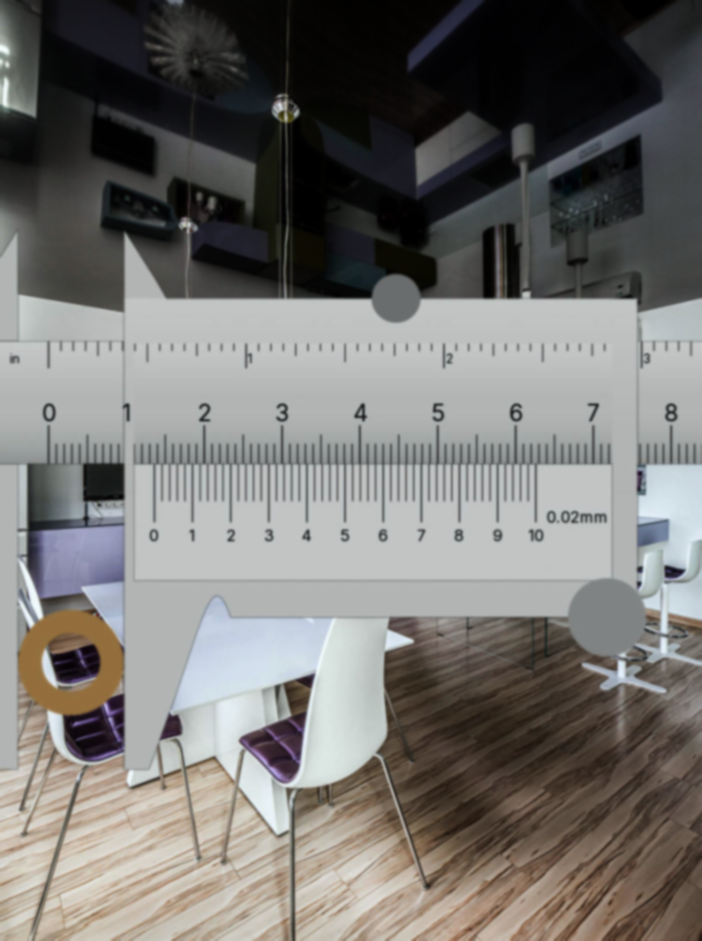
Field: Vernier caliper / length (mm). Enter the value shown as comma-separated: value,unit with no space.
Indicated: 13.6,mm
